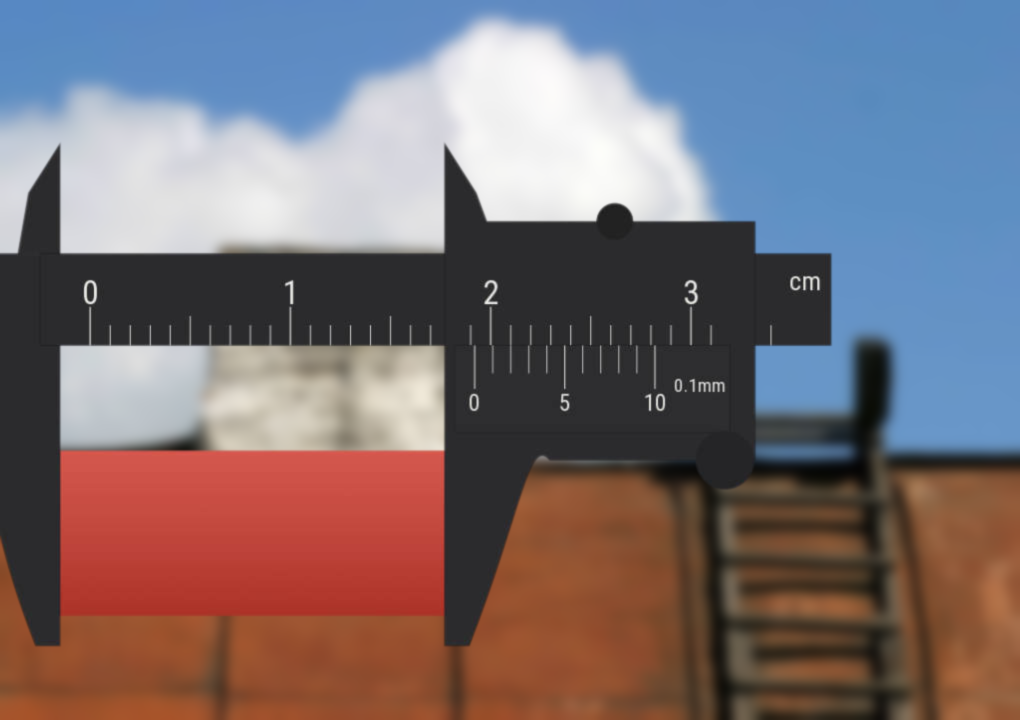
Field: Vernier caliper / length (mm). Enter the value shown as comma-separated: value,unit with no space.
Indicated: 19.2,mm
